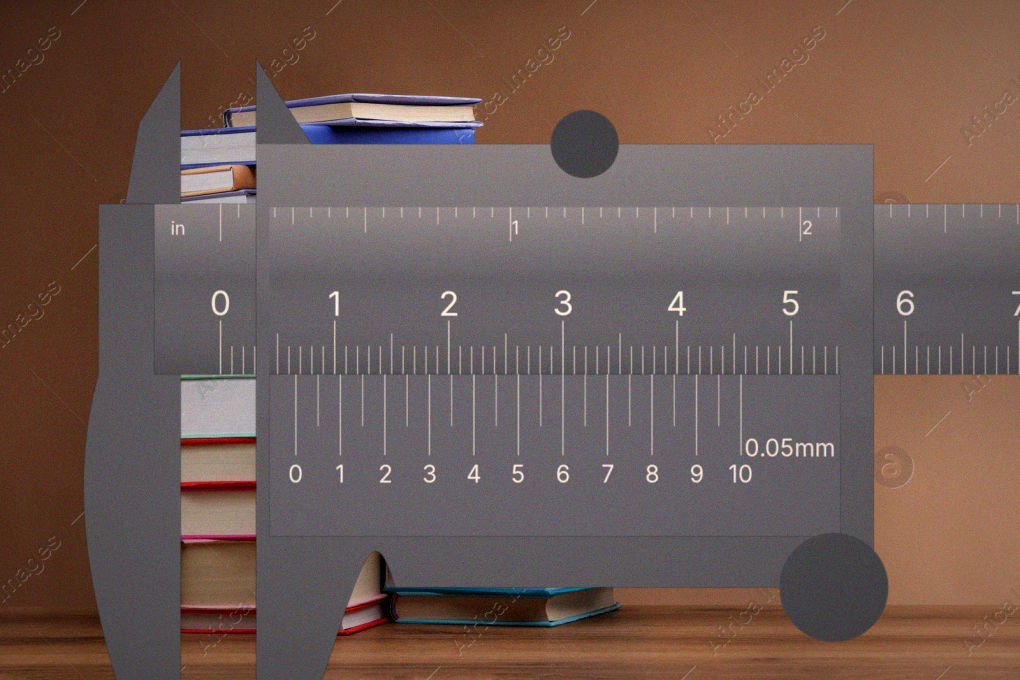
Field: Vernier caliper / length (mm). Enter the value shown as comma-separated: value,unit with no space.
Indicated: 6.6,mm
